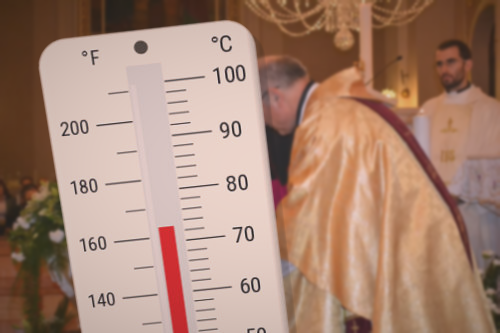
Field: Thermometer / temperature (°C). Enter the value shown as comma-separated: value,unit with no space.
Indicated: 73,°C
